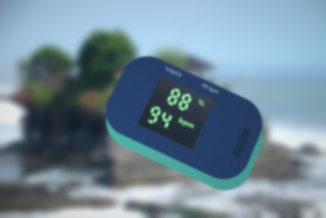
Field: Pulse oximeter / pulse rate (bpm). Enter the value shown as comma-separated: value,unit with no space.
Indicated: 94,bpm
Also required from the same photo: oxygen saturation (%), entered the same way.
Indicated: 88,%
